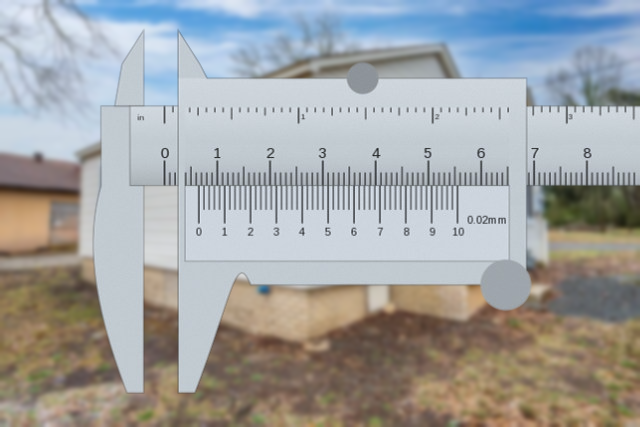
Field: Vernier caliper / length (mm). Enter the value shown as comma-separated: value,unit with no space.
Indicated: 6.5,mm
